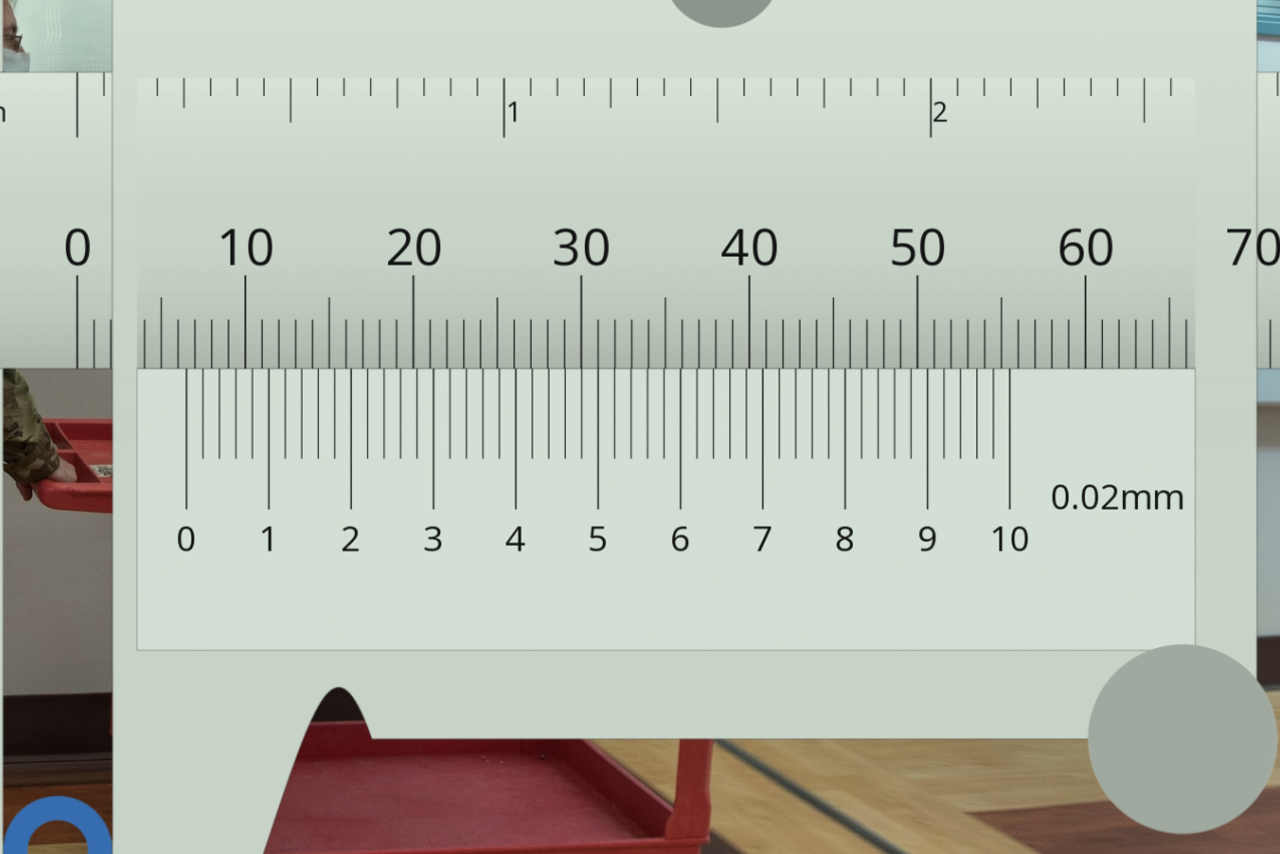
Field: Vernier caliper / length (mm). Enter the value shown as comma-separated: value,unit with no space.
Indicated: 6.5,mm
